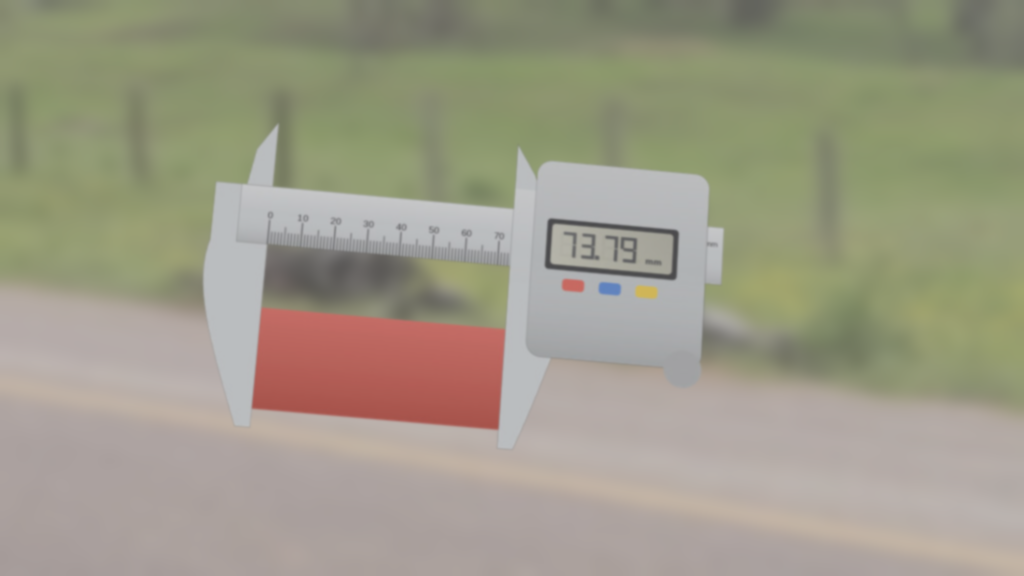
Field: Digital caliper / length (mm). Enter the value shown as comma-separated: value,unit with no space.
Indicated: 73.79,mm
